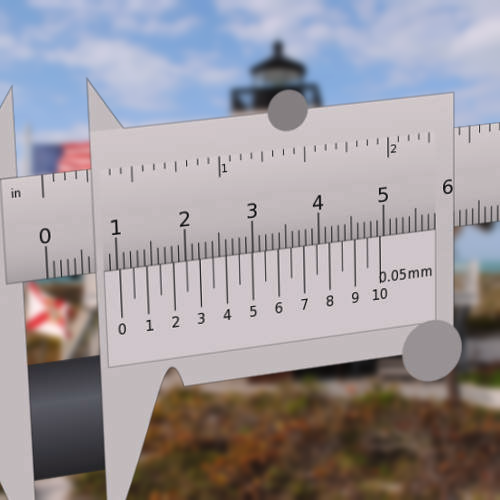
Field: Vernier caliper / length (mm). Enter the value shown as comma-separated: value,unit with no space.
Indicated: 10.4,mm
